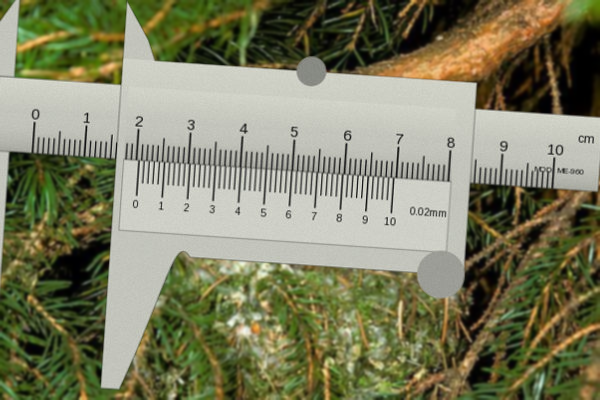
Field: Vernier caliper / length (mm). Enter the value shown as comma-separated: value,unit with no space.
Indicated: 20.5,mm
